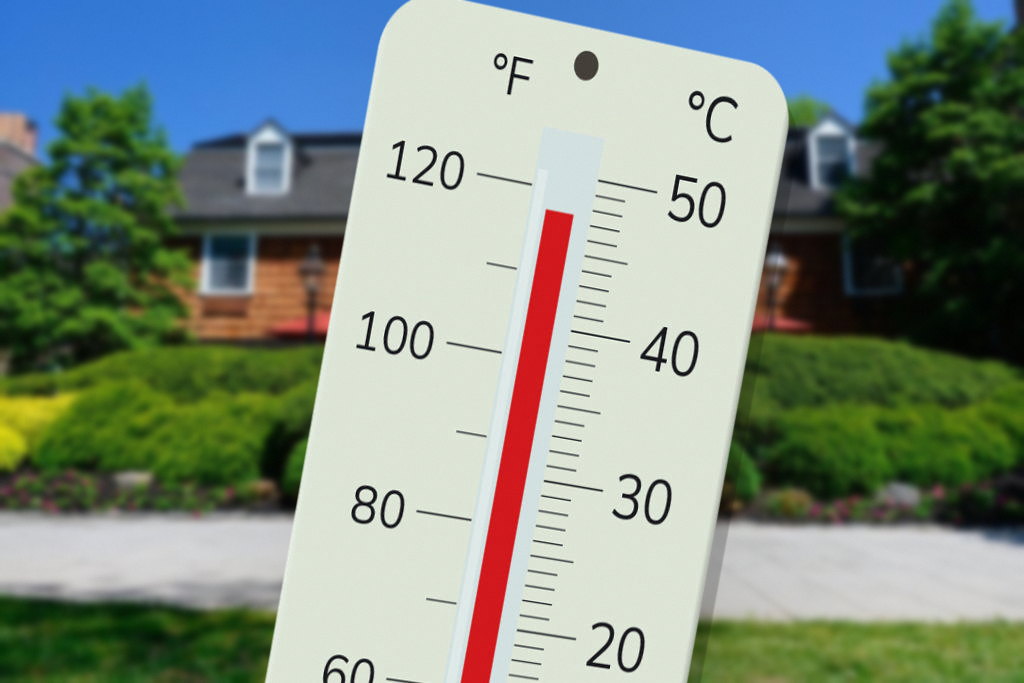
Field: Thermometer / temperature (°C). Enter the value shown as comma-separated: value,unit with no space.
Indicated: 47.5,°C
